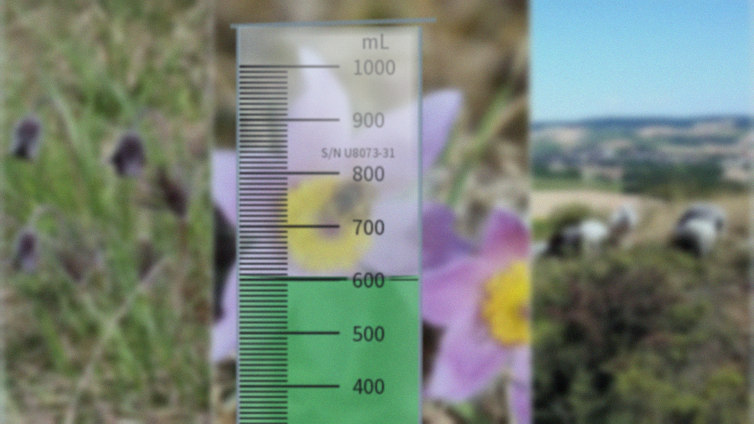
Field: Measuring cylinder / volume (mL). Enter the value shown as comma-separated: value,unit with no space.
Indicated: 600,mL
